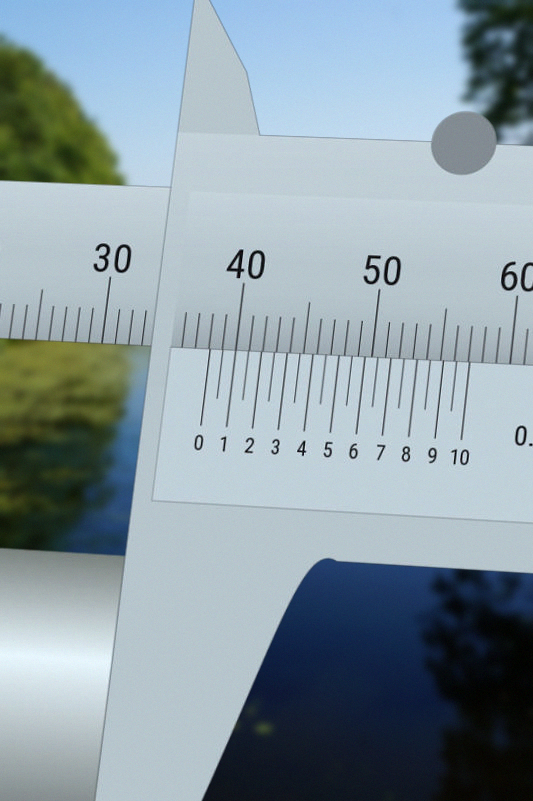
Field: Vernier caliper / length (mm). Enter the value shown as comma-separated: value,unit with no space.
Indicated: 38.1,mm
